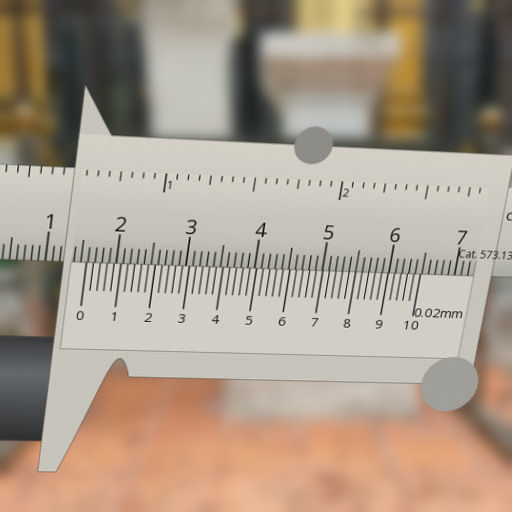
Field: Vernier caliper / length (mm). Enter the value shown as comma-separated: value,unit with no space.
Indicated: 15.8,mm
